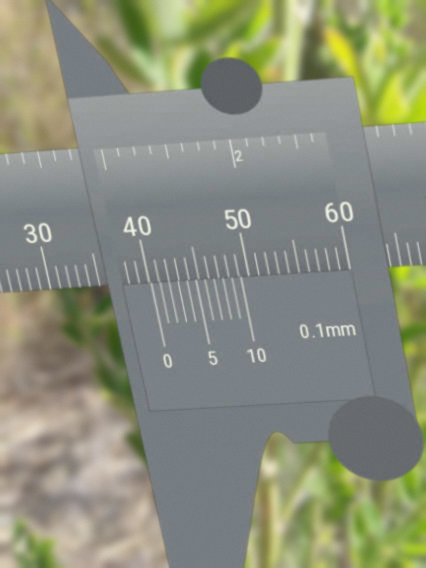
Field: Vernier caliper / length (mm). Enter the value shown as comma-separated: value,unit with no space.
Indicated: 40.2,mm
